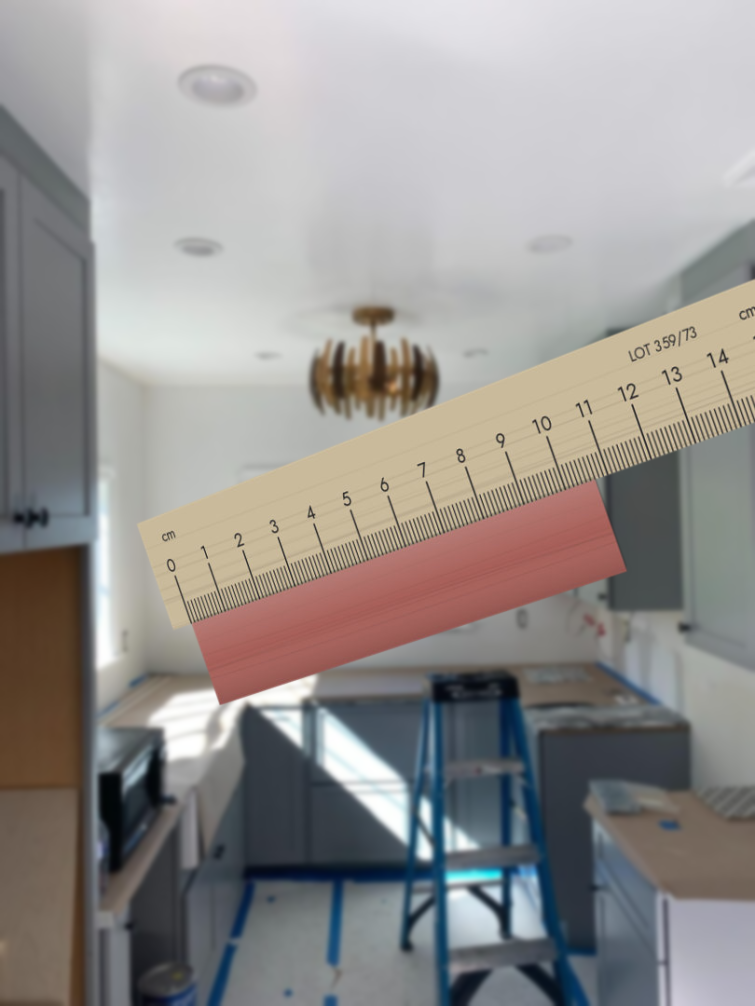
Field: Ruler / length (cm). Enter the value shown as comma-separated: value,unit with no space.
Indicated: 10.7,cm
